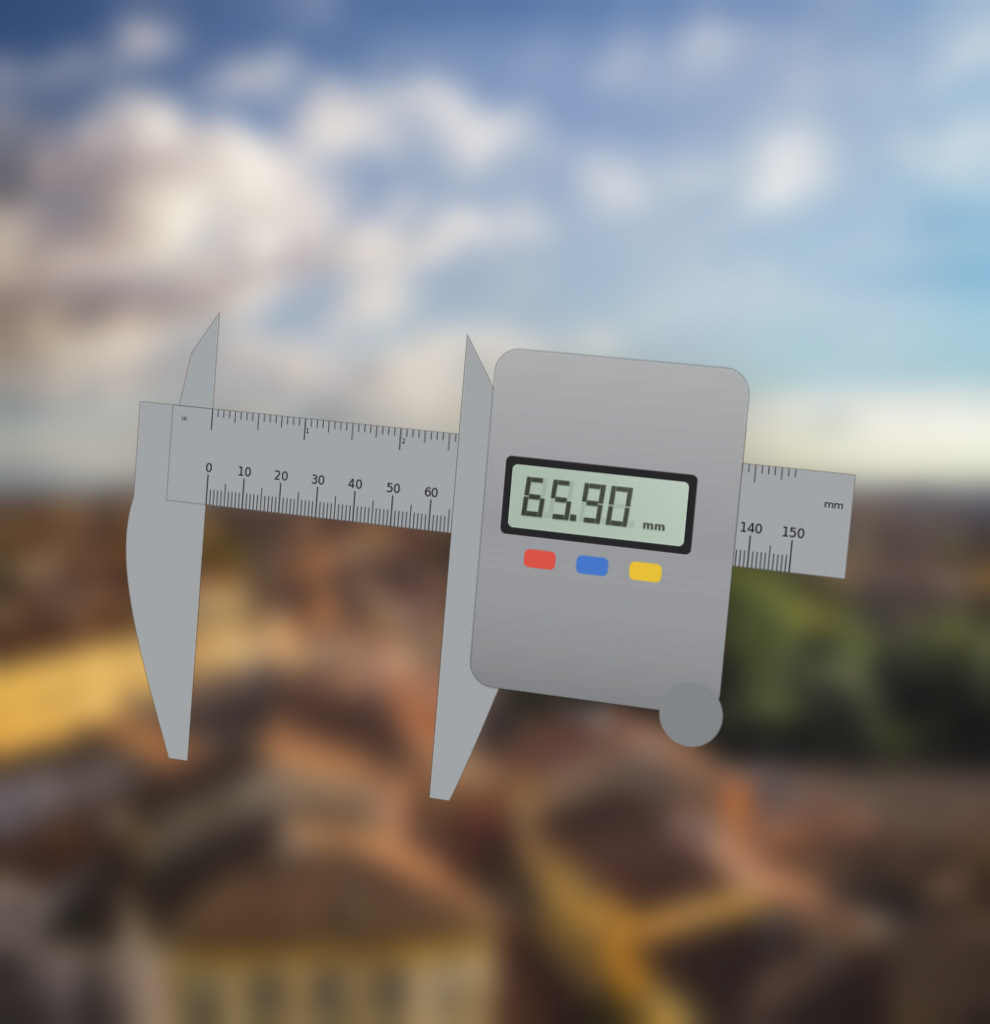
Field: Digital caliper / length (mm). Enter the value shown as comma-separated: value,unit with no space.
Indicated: 65.90,mm
